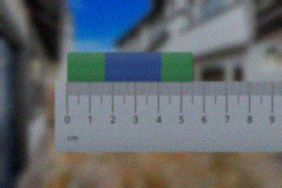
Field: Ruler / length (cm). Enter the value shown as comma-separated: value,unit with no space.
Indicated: 5.5,cm
